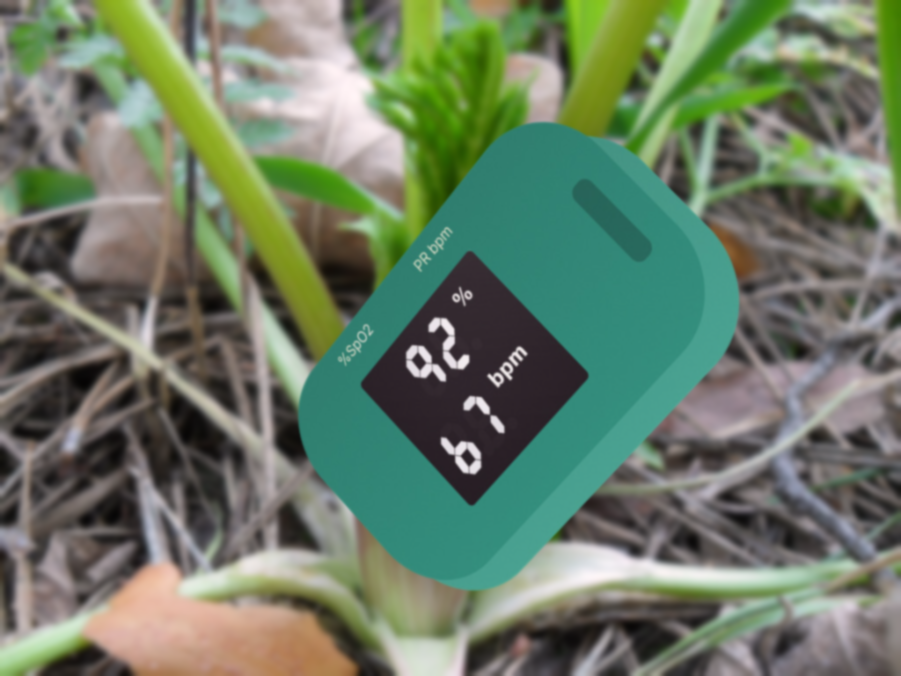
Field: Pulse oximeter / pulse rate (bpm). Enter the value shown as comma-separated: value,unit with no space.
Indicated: 67,bpm
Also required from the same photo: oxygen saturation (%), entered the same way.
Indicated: 92,%
